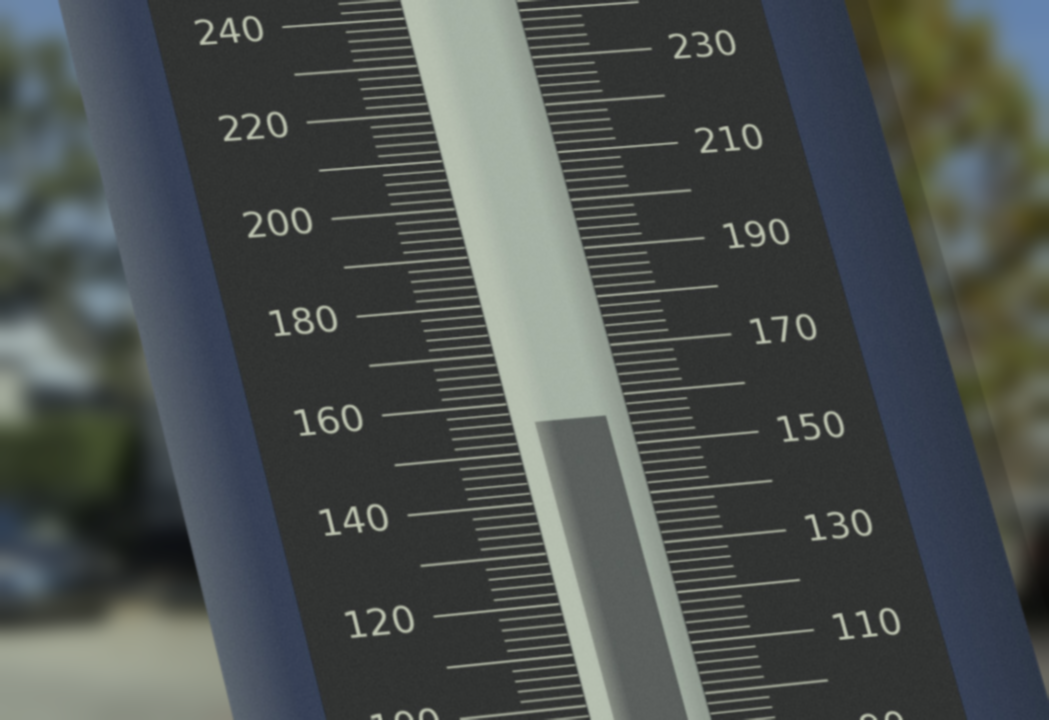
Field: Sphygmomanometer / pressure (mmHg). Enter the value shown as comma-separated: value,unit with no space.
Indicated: 156,mmHg
